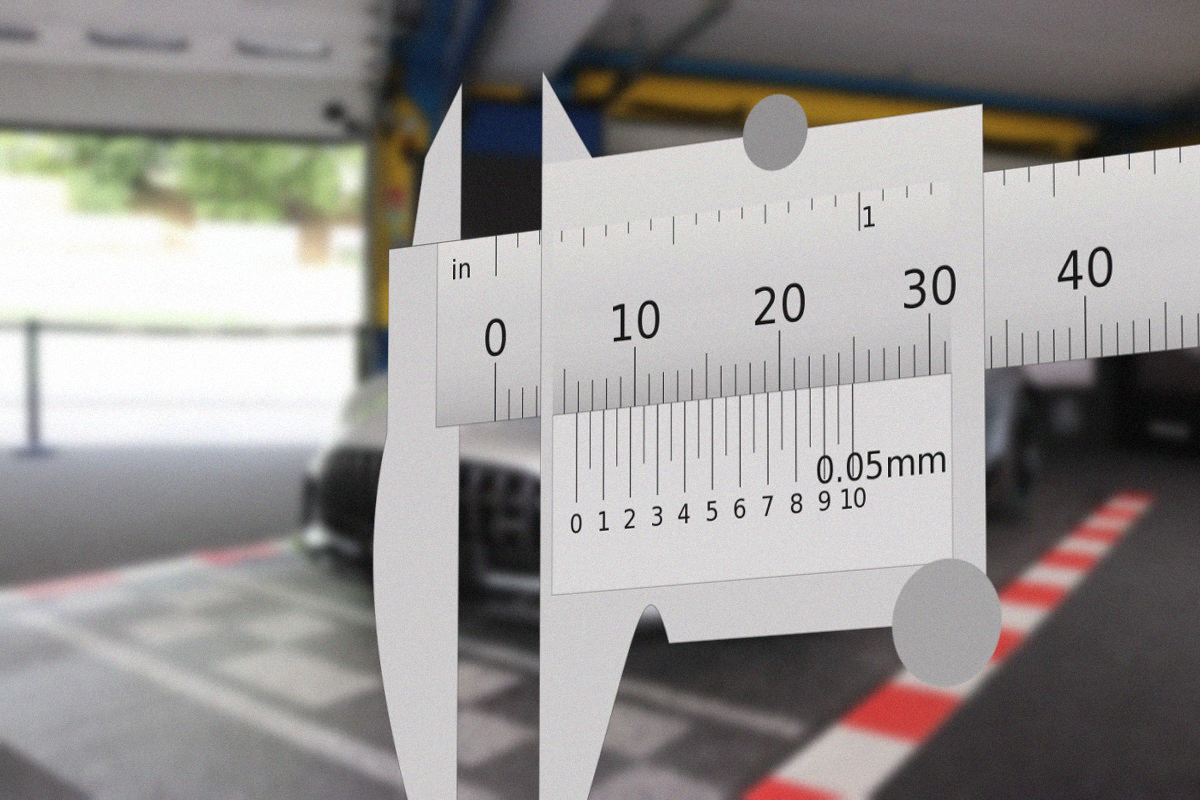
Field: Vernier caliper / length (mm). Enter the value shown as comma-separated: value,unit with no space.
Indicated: 5.9,mm
